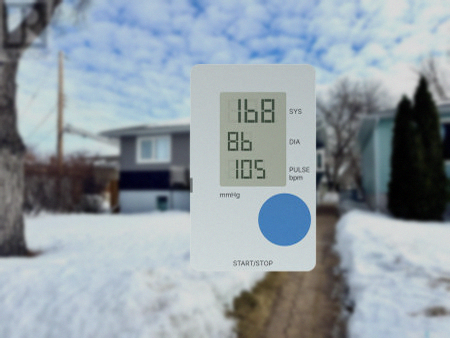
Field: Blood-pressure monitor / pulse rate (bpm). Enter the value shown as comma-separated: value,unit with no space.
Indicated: 105,bpm
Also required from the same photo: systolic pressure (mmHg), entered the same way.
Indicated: 168,mmHg
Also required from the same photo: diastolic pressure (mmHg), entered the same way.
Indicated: 86,mmHg
